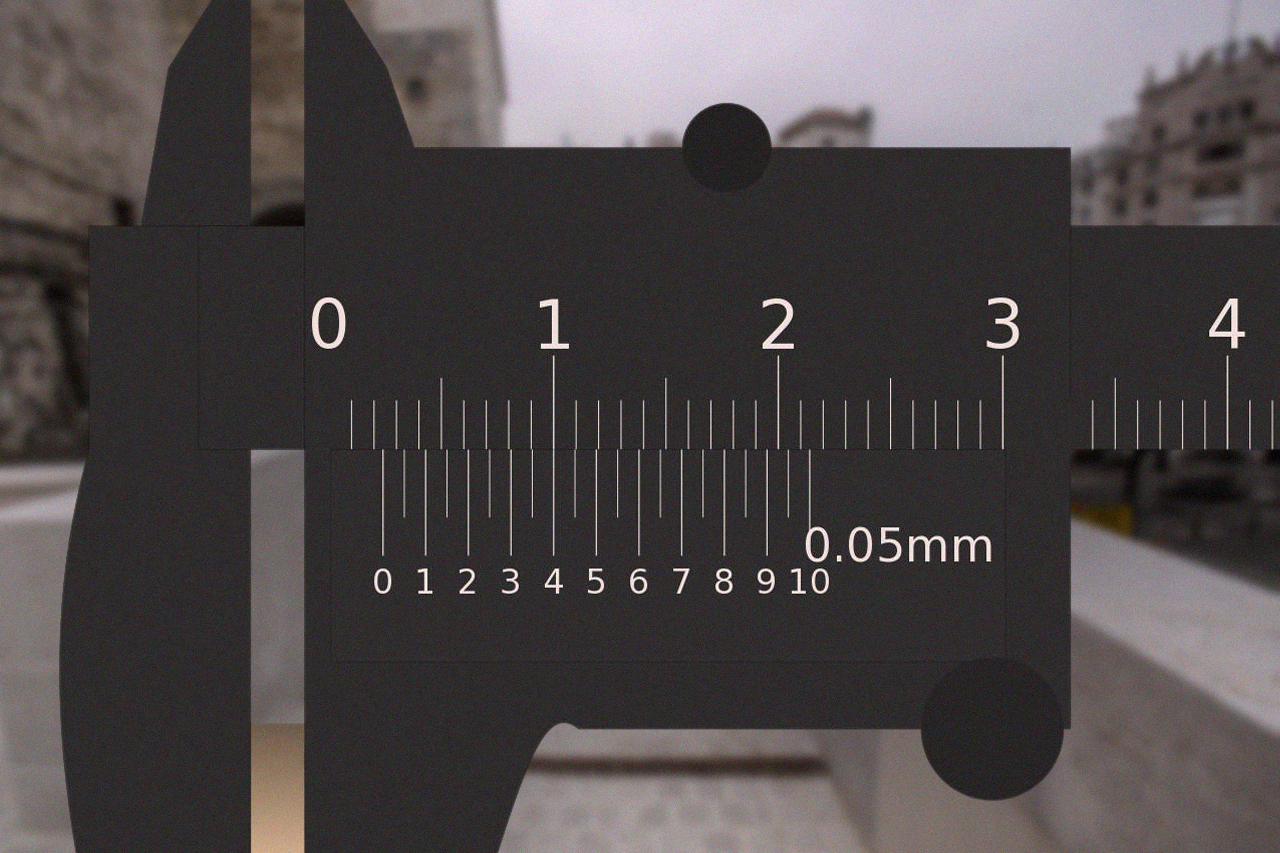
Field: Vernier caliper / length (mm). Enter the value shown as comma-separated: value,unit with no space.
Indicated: 2.4,mm
